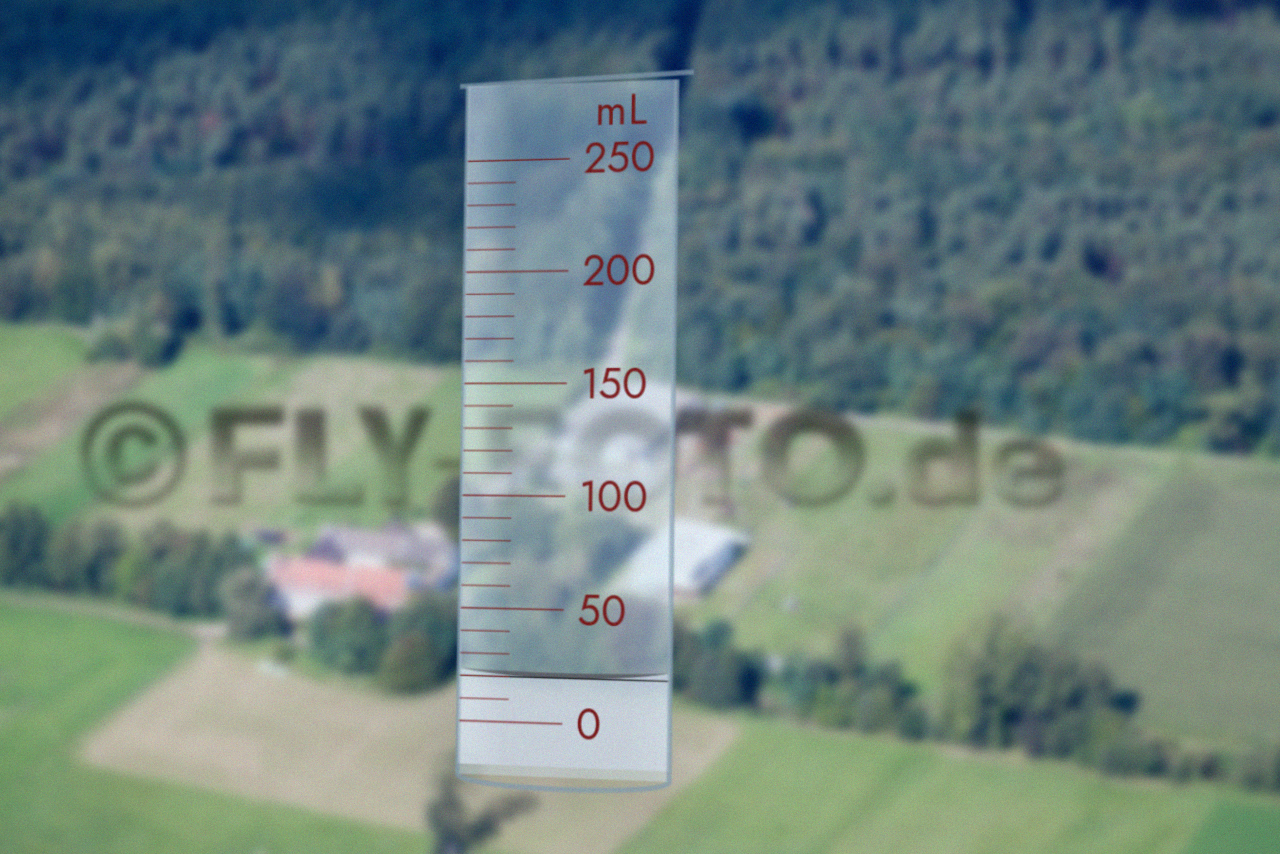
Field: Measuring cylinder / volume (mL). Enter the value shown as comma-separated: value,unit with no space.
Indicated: 20,mL
